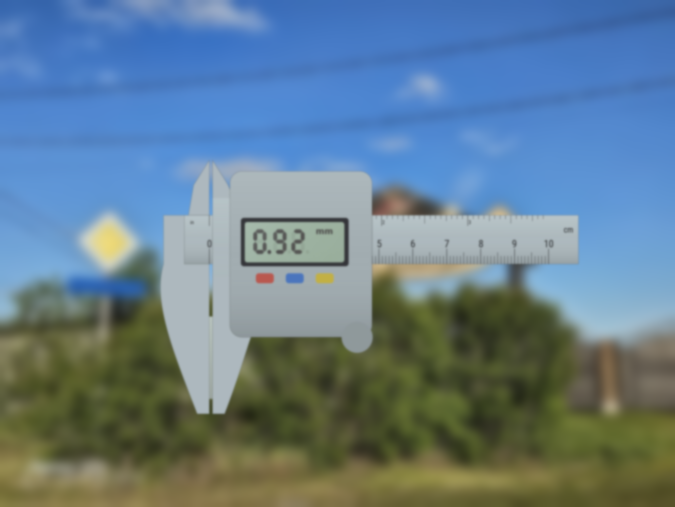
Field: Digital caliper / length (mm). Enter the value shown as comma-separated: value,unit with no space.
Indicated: 0.92,mm
